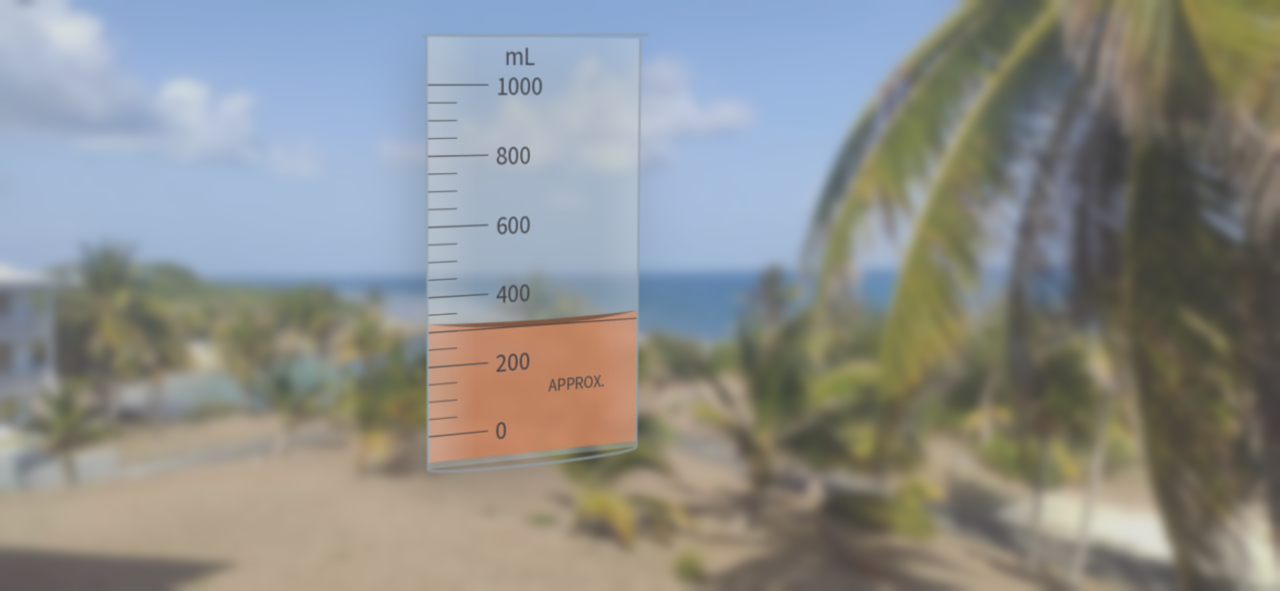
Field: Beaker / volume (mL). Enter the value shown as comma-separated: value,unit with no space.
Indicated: 300,mL
